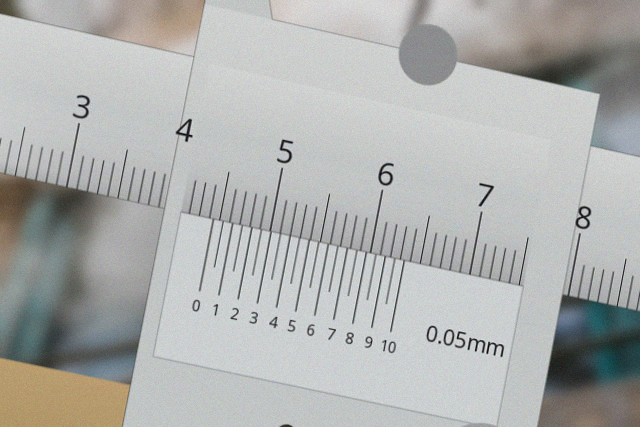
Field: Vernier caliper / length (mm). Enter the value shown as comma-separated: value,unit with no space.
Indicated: 44.4,mm
